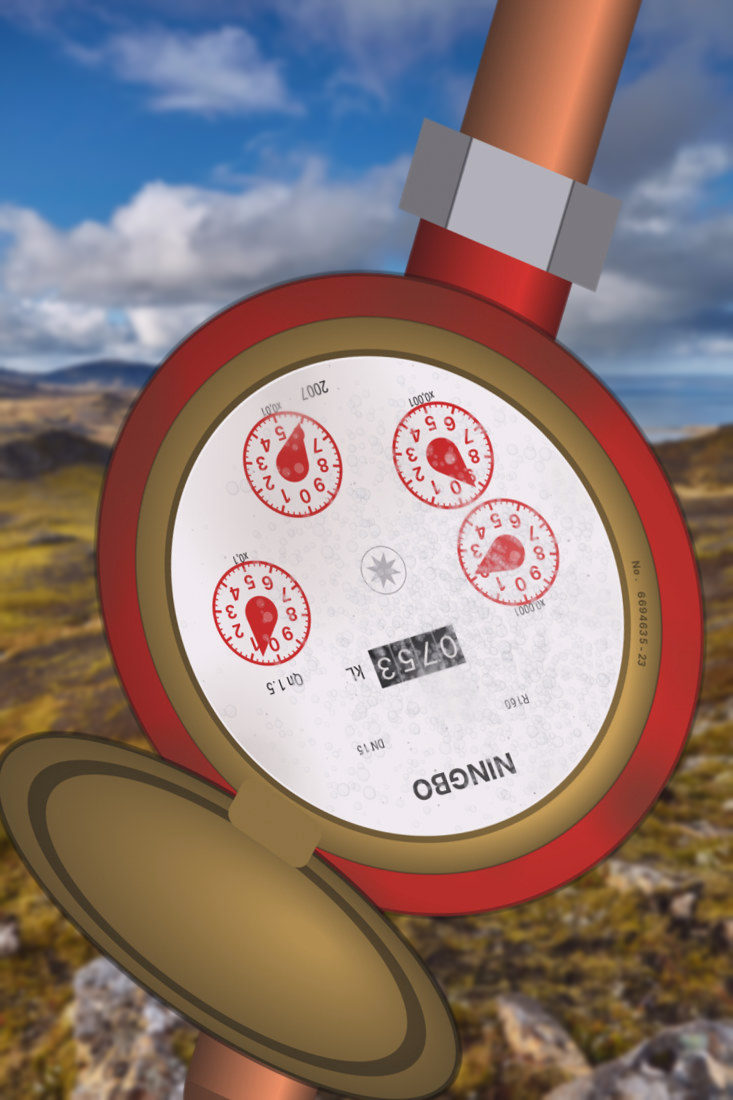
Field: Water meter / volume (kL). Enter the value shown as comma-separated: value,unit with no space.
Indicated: 753.0592,kL
